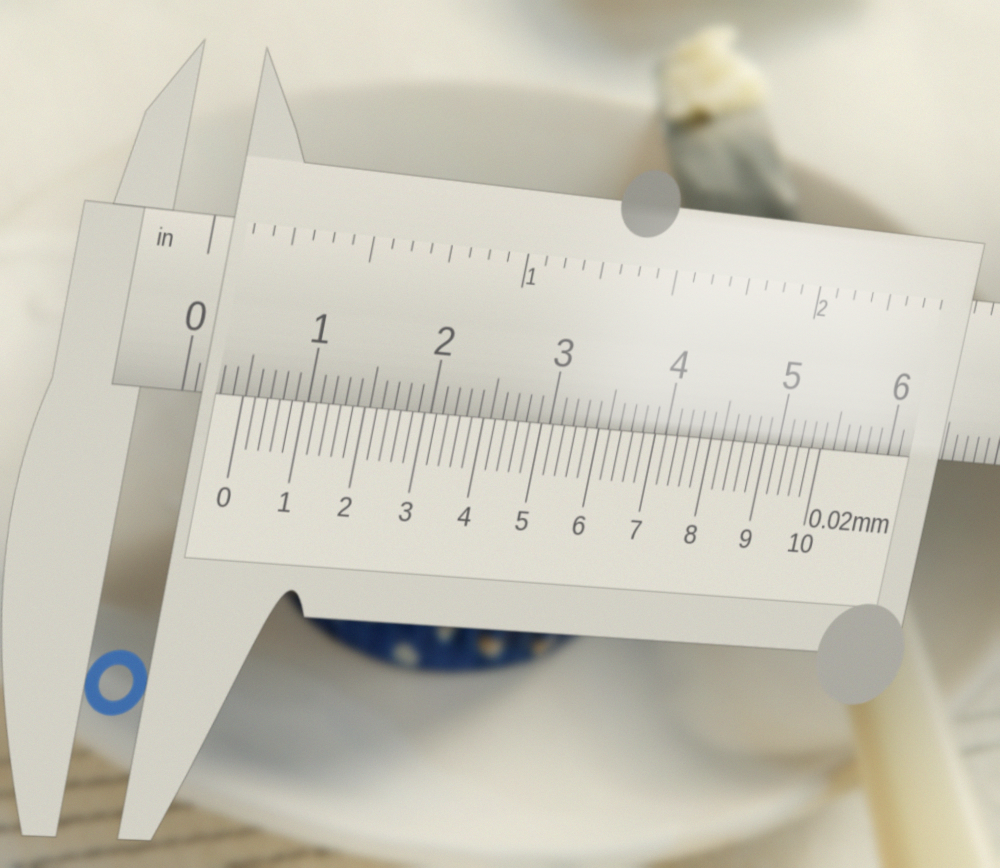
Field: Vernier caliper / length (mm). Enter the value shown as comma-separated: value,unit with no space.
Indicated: 4.8,mm
